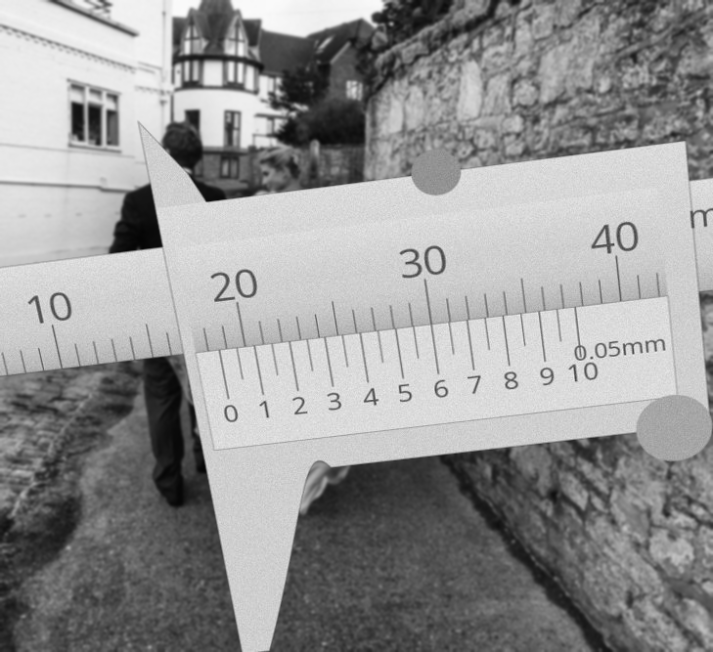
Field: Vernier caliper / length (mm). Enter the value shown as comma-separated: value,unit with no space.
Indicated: 18.6,mm
